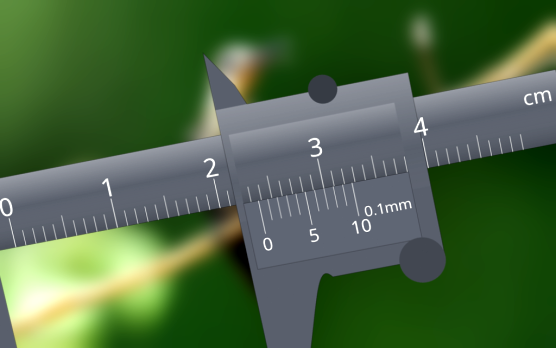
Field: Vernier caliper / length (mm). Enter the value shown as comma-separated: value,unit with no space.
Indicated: 23.7,mm
